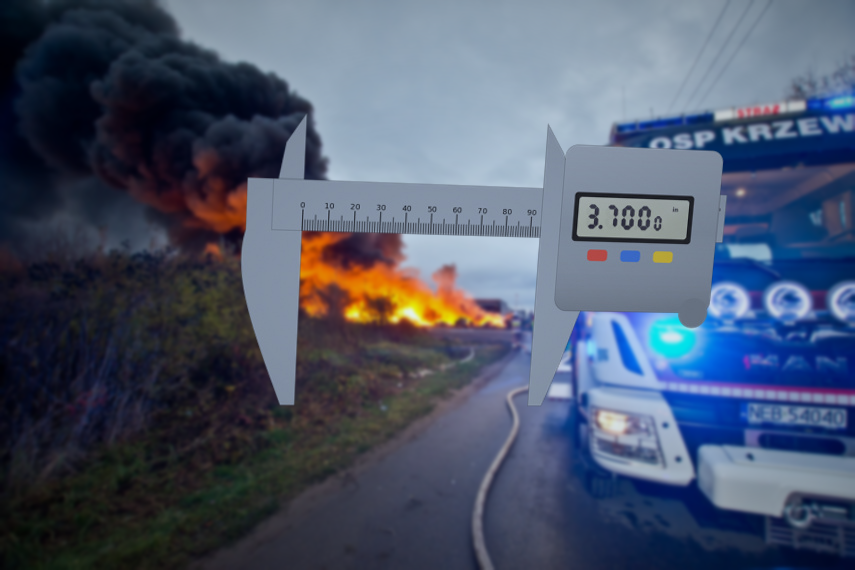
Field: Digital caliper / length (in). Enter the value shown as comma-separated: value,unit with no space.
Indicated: 3.7000,in
